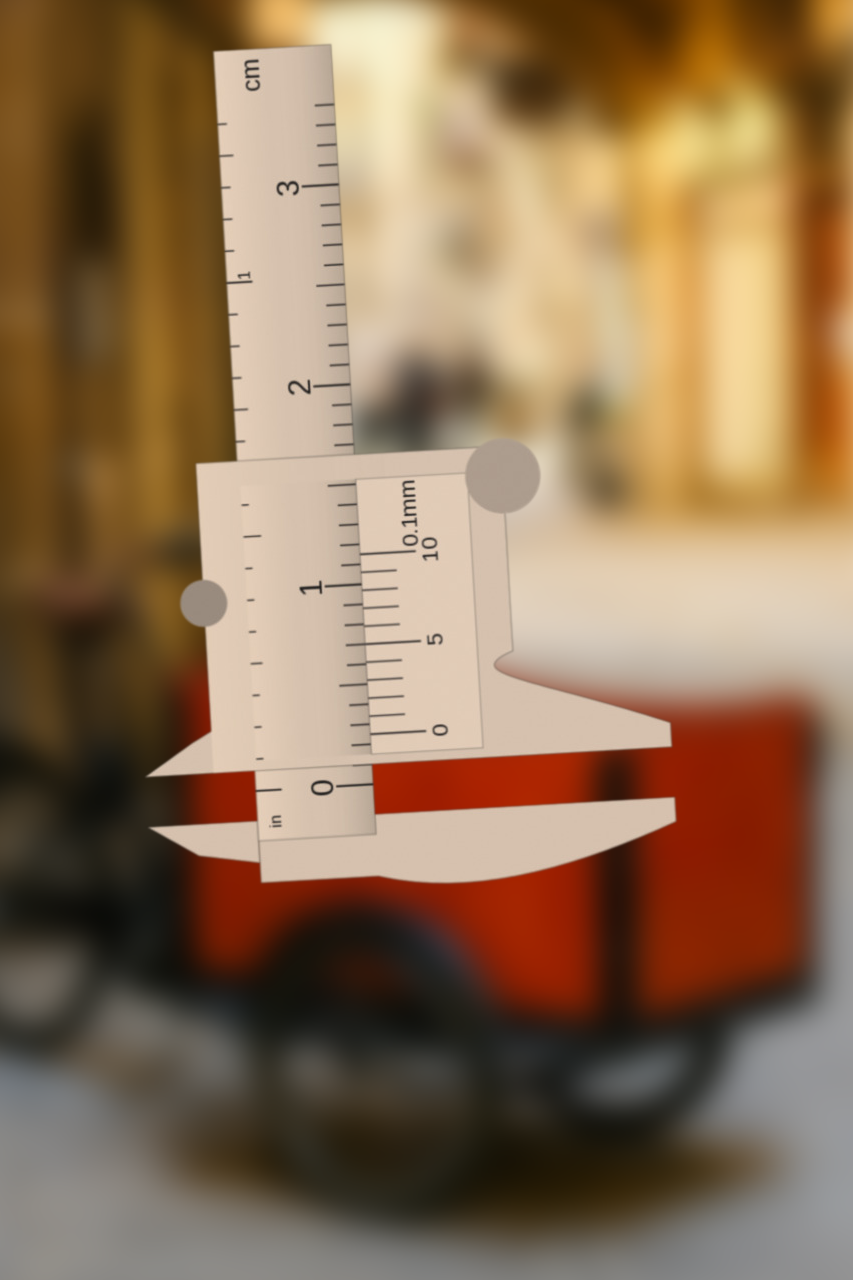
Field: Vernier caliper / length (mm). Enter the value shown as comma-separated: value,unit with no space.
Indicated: 2.5,mm
